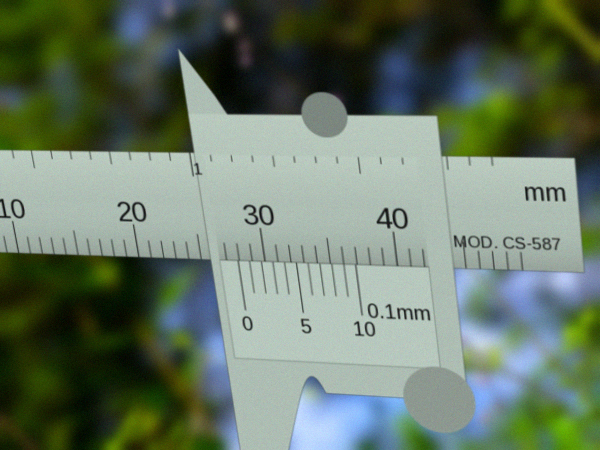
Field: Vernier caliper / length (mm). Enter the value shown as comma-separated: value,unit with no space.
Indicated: 27.9,mm
